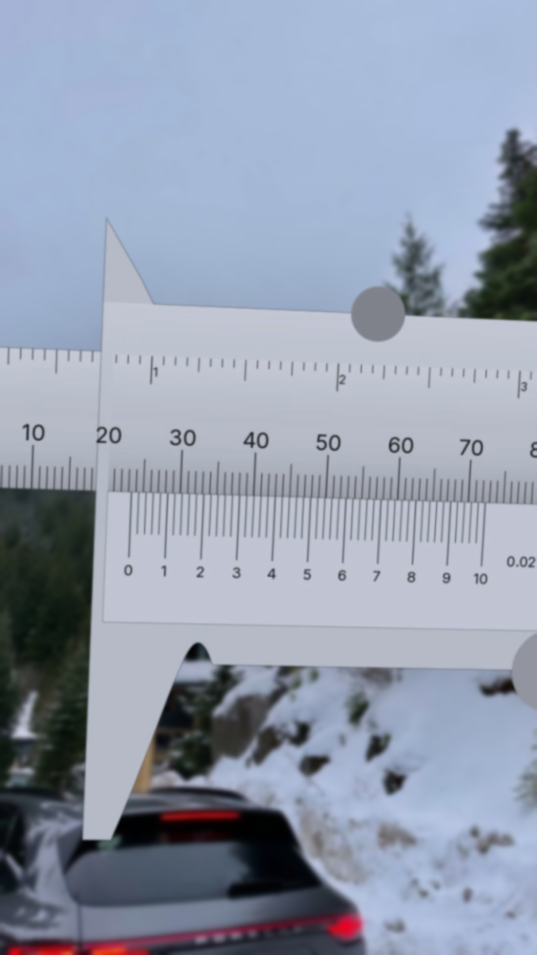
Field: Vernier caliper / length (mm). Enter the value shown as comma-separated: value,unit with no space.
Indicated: 23.4,mm
